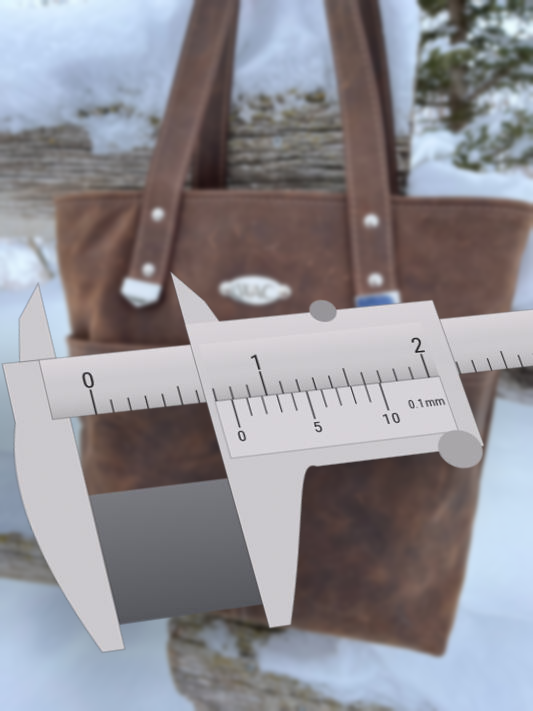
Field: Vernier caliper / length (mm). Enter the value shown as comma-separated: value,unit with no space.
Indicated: 7.9,mm
